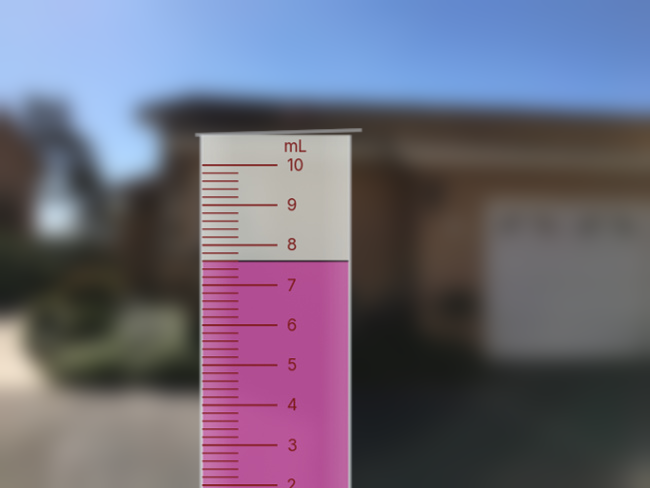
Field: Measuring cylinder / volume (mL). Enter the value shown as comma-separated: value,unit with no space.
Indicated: 7.6,mL
